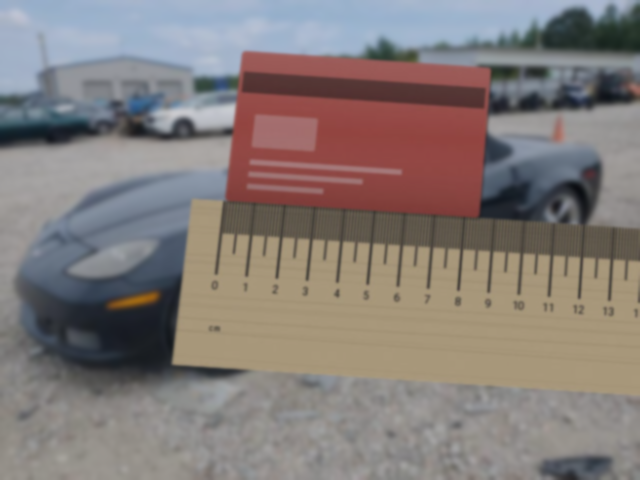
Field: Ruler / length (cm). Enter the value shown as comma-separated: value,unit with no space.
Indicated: 8.5,cm
